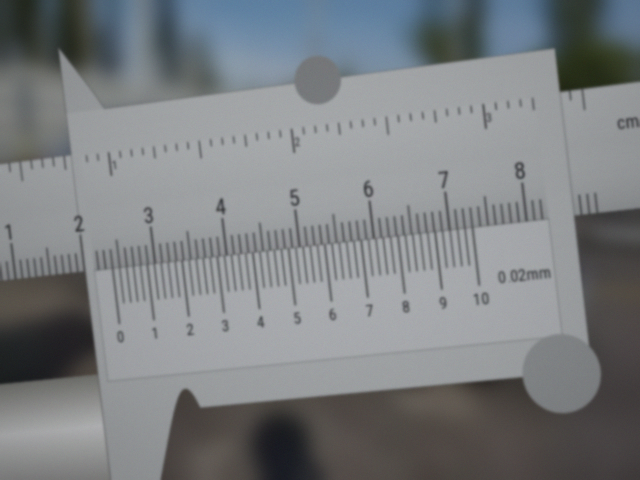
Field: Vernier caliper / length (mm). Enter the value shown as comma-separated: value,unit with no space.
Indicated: 24.0,mm
